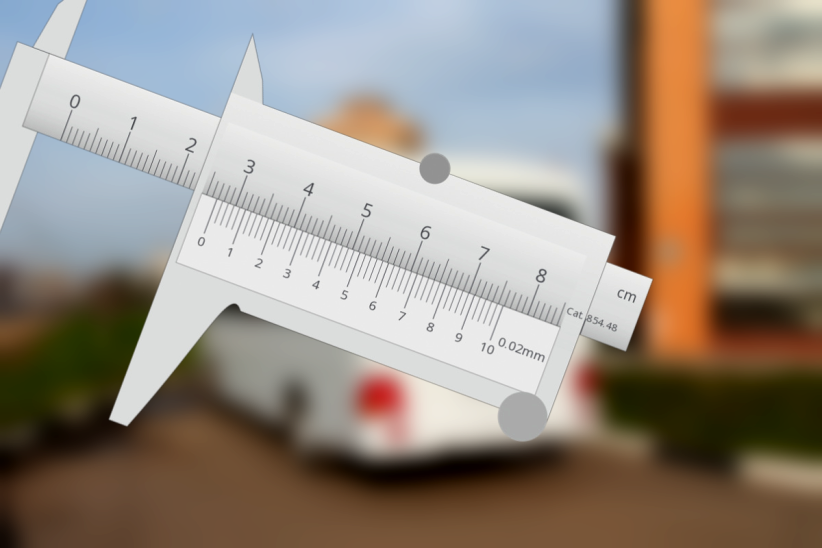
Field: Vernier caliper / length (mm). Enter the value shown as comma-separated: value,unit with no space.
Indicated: 26.8,mm
